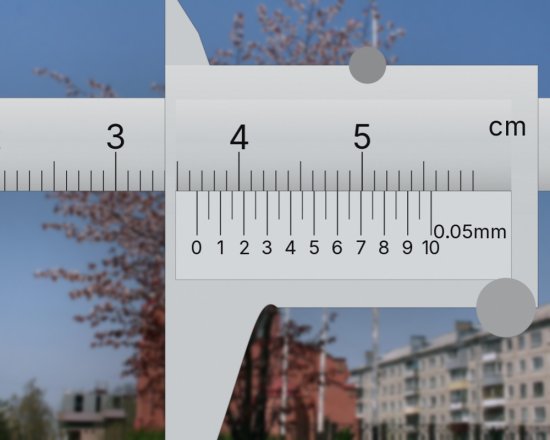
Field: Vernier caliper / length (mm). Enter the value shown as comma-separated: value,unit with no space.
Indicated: 36.6,mm
